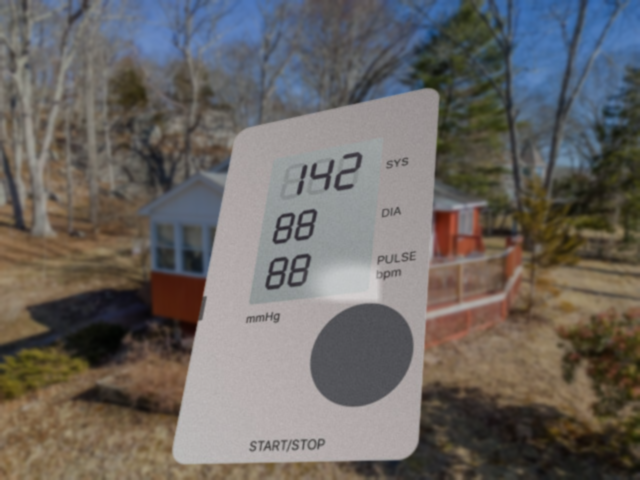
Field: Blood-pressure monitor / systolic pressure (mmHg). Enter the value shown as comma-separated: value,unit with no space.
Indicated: 142,mmHg
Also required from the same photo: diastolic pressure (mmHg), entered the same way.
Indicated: 88,mmHg
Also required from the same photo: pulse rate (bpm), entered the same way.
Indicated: 88,bpm
